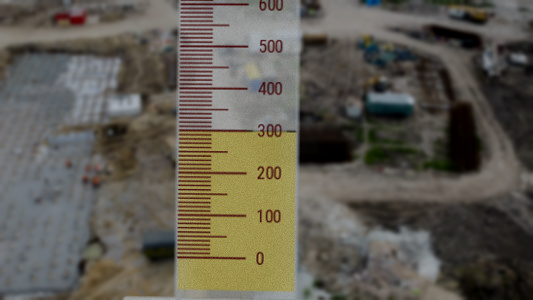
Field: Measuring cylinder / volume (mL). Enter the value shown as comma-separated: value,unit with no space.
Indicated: 300,mL
